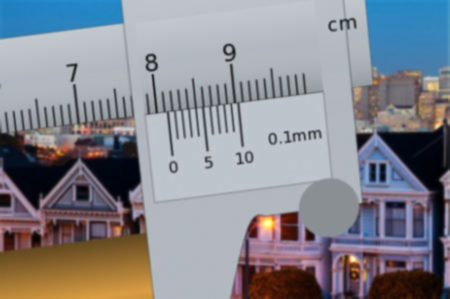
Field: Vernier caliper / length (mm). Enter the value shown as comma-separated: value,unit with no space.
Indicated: 81.4,mm
